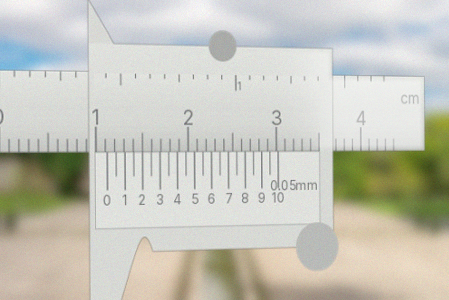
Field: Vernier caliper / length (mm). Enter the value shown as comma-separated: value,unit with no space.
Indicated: 11.2,mm
